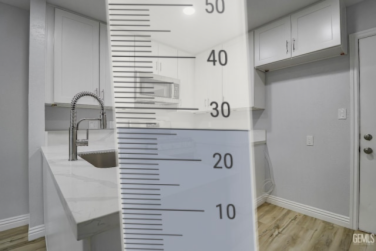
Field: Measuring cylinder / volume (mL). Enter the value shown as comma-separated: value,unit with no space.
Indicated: 26,mL
